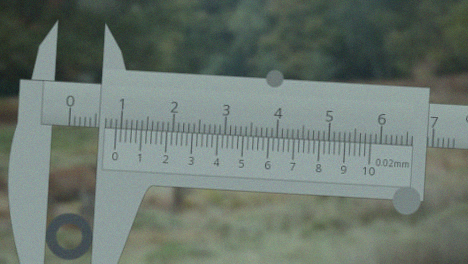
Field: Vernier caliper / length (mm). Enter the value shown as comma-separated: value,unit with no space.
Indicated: 9.0,mm
